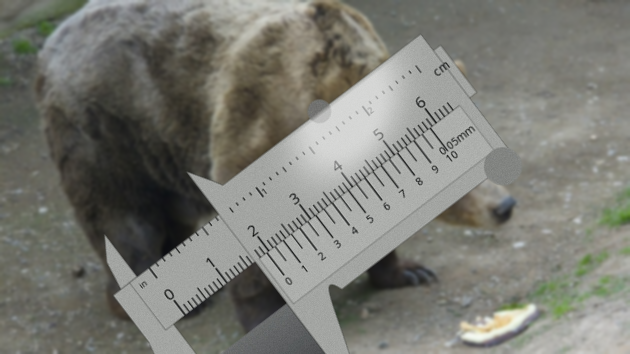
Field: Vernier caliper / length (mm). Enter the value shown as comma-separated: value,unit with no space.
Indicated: 19.5,mm
